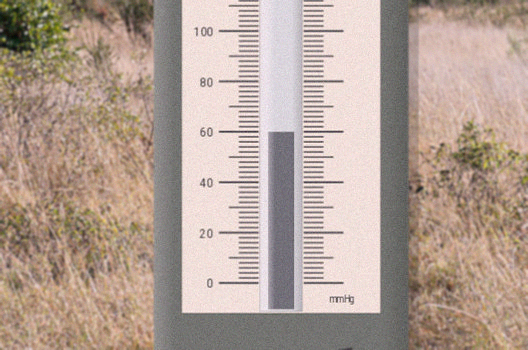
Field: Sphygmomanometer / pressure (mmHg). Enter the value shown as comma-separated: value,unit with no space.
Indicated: 60,mmHg
